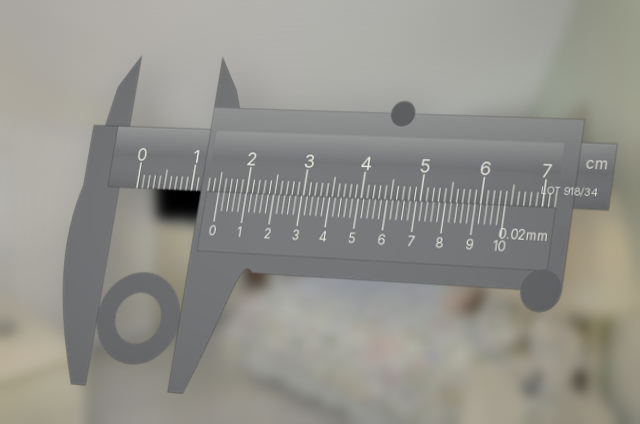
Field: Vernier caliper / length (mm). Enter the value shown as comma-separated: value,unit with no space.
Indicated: 15.0,mm
